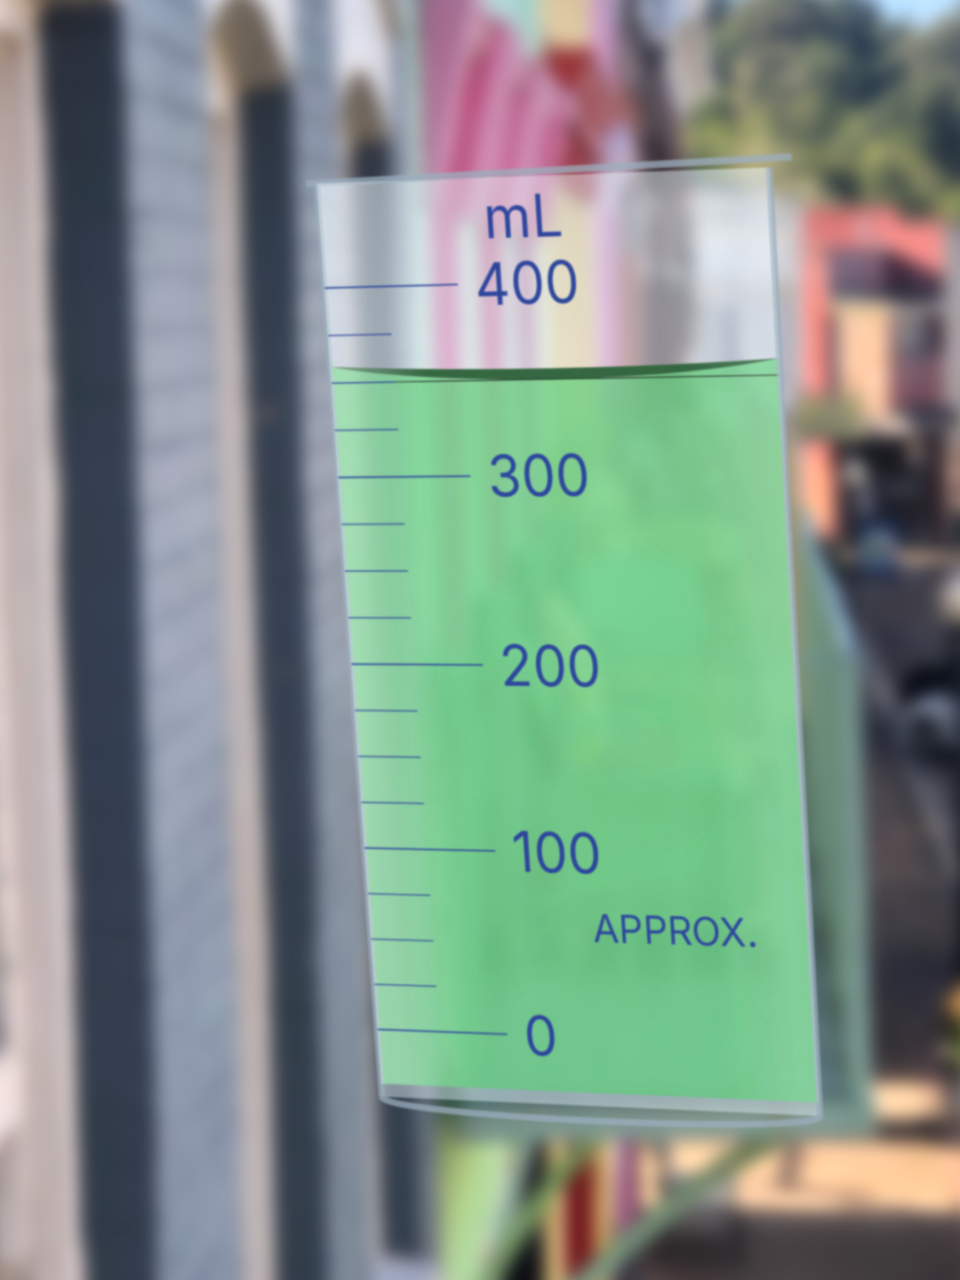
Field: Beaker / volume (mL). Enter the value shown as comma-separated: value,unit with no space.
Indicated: 350,mL
